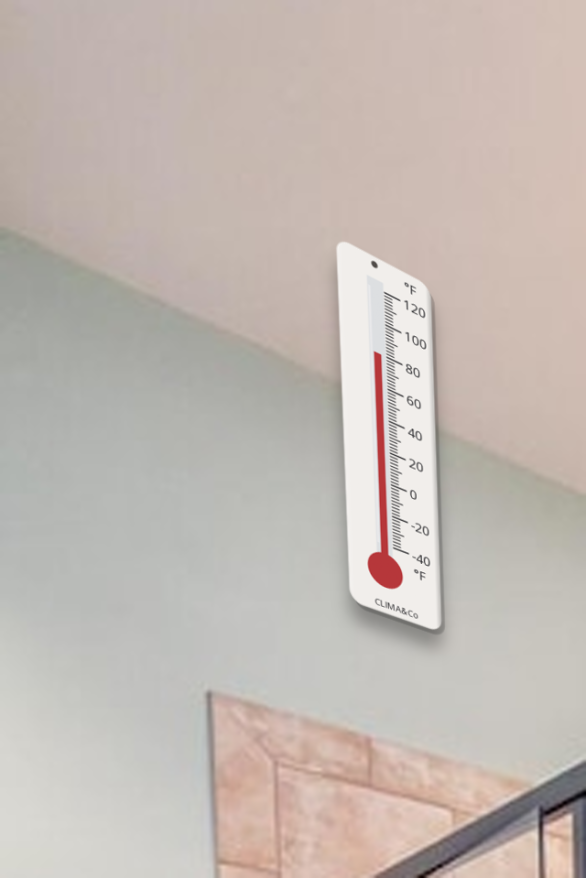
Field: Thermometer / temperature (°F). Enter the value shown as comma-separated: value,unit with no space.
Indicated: 80,°F
